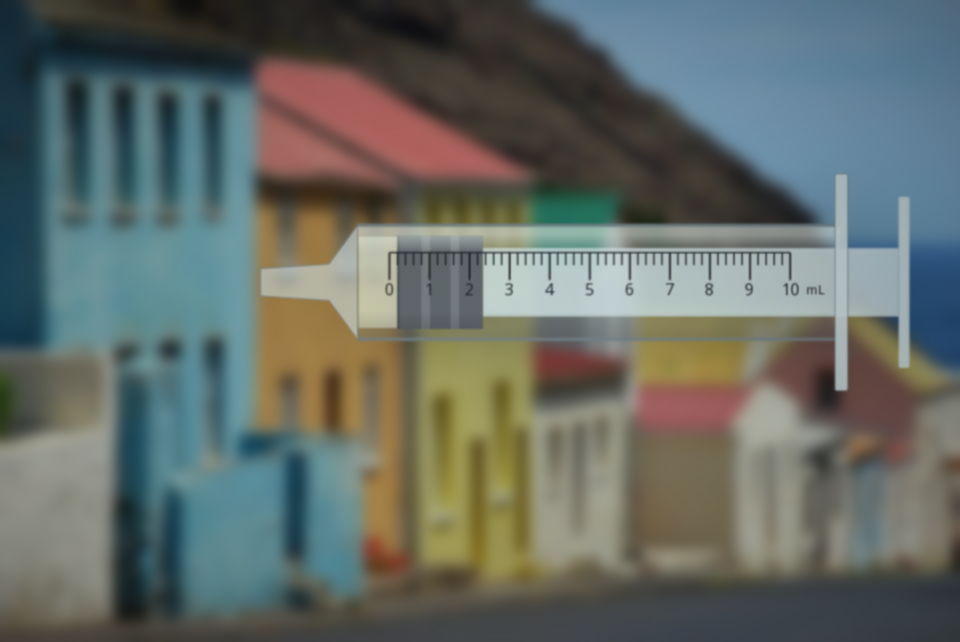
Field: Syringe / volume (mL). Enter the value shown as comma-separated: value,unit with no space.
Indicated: 0.2,mL
